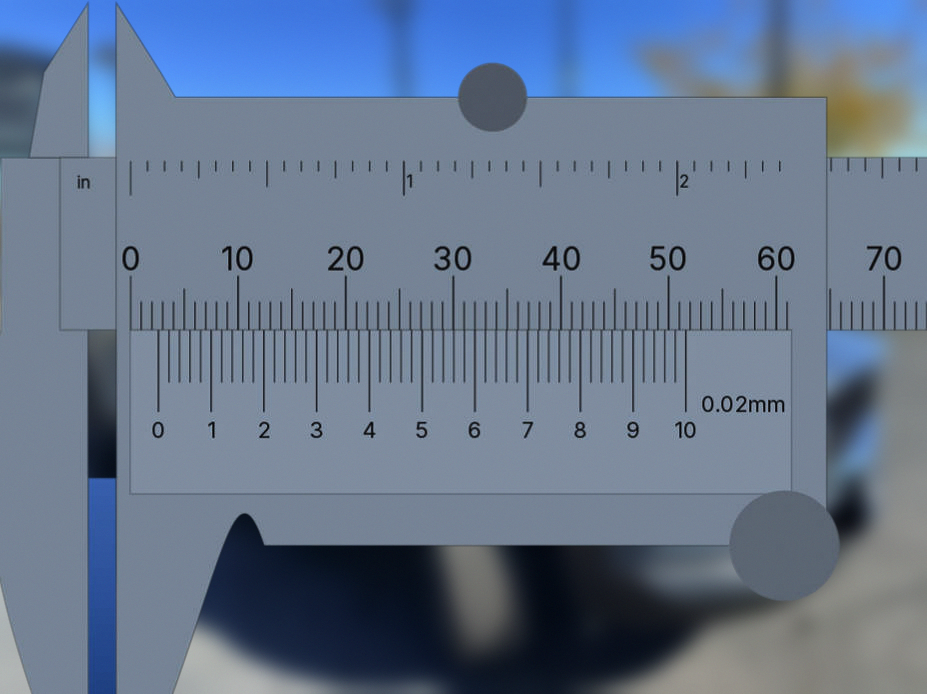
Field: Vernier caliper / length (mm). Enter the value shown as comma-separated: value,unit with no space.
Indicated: 2.6,mm
